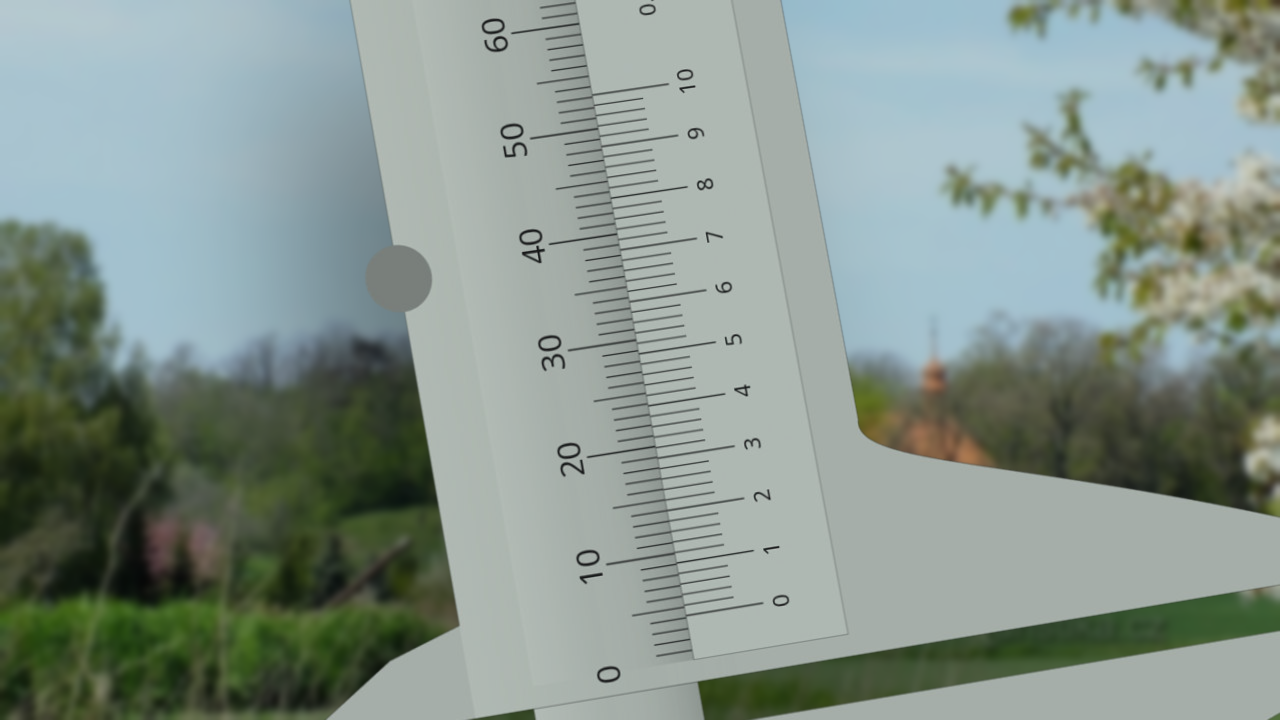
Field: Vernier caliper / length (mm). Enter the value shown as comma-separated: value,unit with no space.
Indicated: 4.2,mm
